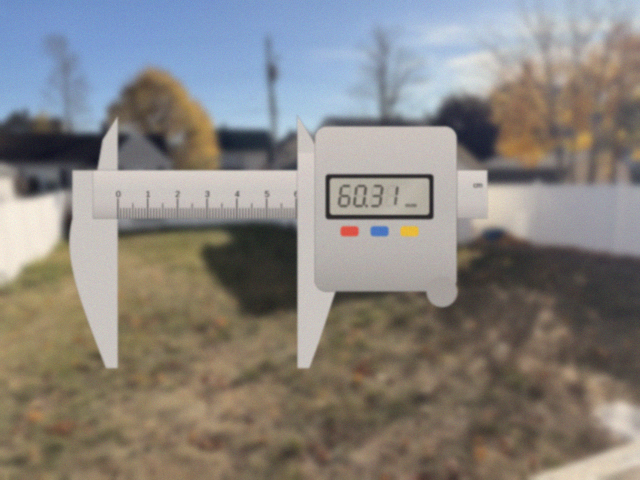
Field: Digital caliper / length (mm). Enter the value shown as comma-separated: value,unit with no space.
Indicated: 60.31,mm
